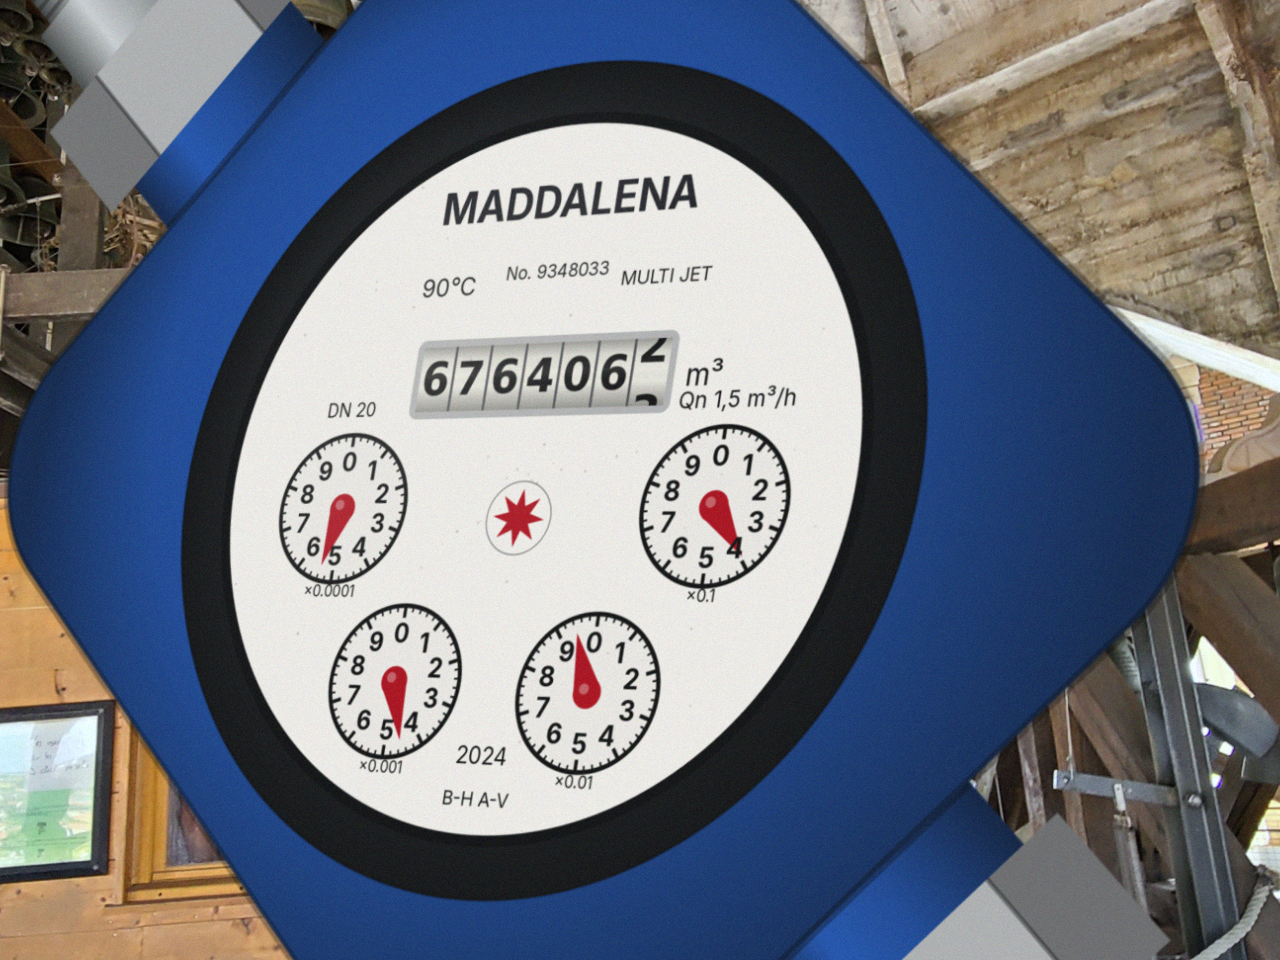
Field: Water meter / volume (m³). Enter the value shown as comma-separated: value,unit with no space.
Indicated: 6764062.3945,m³
